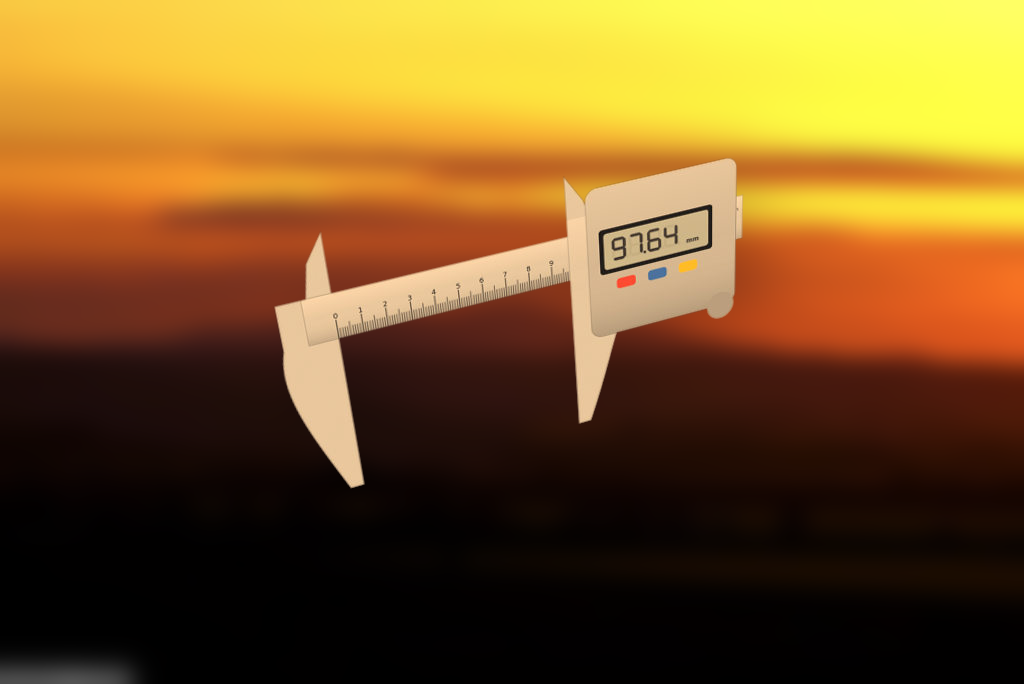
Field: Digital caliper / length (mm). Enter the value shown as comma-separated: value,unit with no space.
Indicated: 97.64,mm
